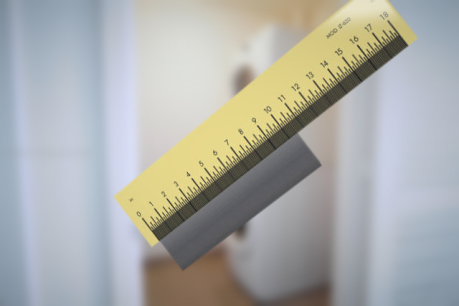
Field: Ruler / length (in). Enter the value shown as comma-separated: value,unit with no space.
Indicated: 10.5,in
